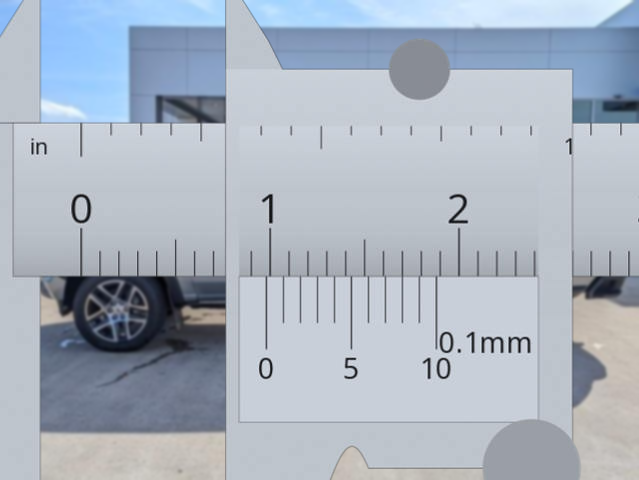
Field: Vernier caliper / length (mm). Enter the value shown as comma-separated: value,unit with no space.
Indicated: 9.8,mm
